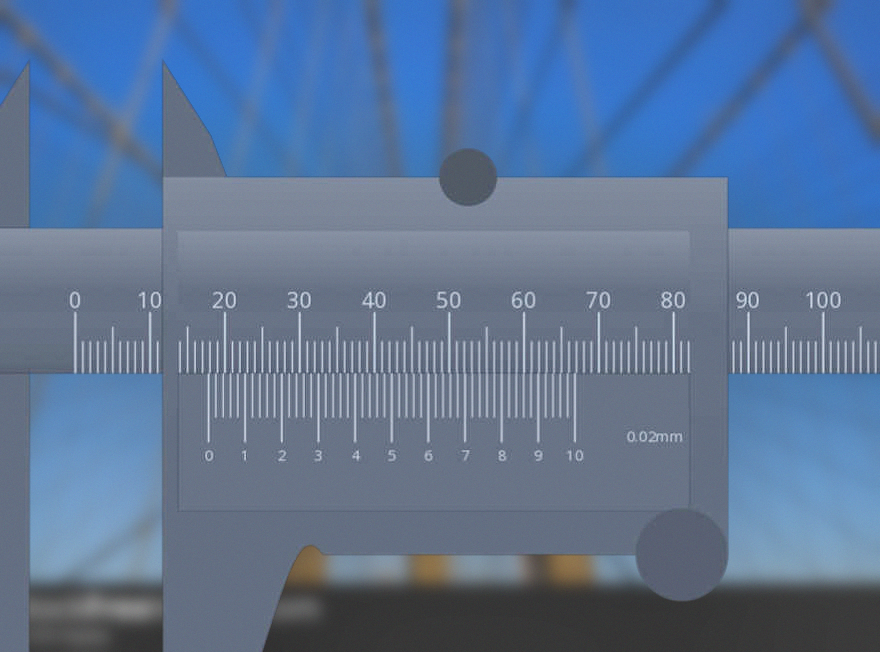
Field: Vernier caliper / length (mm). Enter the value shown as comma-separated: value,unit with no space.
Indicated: 17.8,mm
